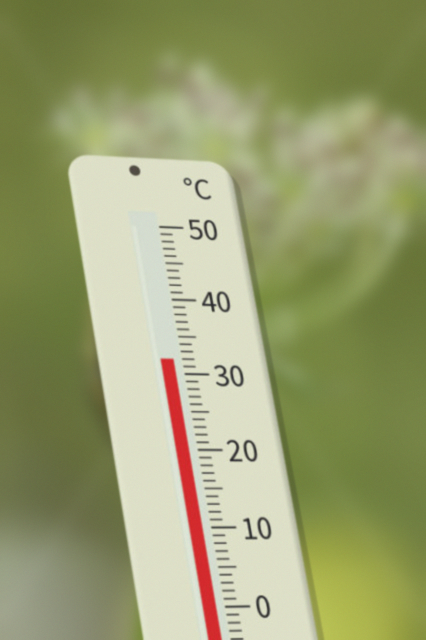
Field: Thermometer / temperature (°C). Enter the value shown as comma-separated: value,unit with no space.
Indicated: 32,°C
